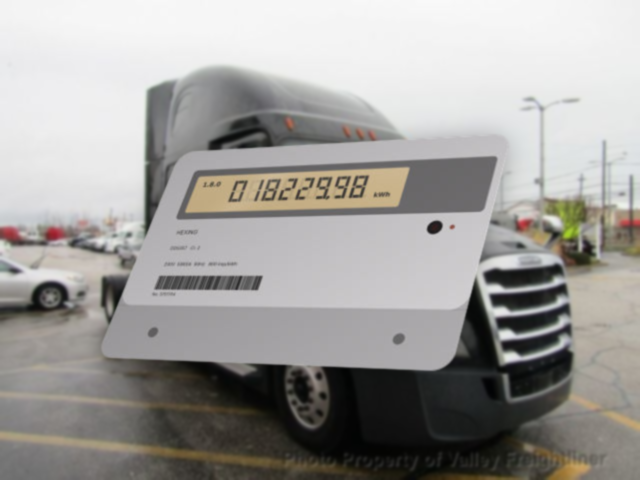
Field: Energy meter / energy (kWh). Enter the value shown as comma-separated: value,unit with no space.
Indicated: 18229.98,kWh
